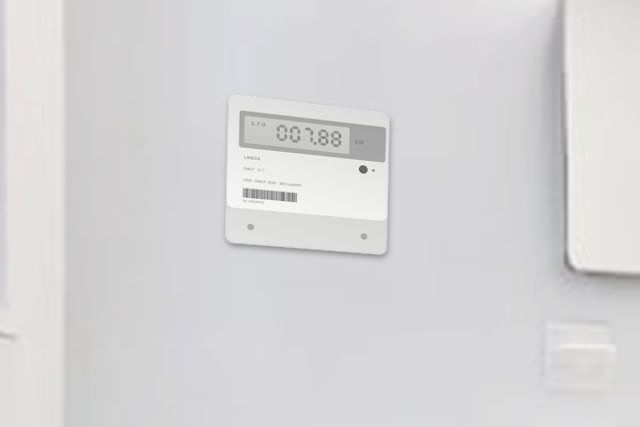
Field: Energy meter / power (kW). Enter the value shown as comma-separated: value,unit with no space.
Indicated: 7.88,kW
